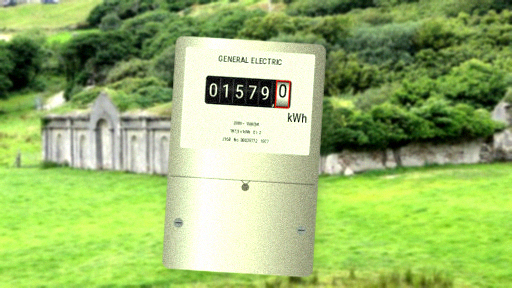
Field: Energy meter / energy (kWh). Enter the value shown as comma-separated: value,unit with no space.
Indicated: 1579.0,kWh
